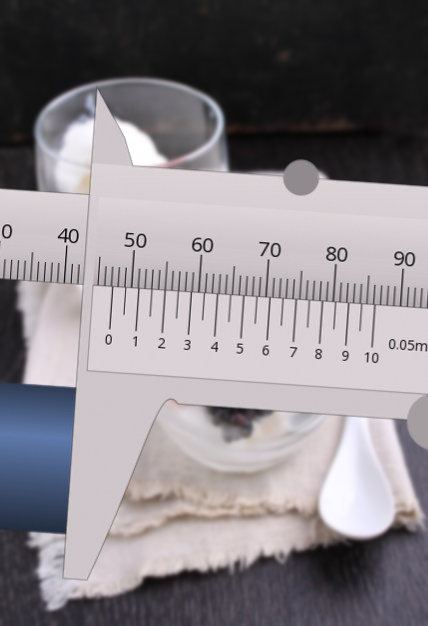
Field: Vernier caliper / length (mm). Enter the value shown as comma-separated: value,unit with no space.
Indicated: 47.2,mm
